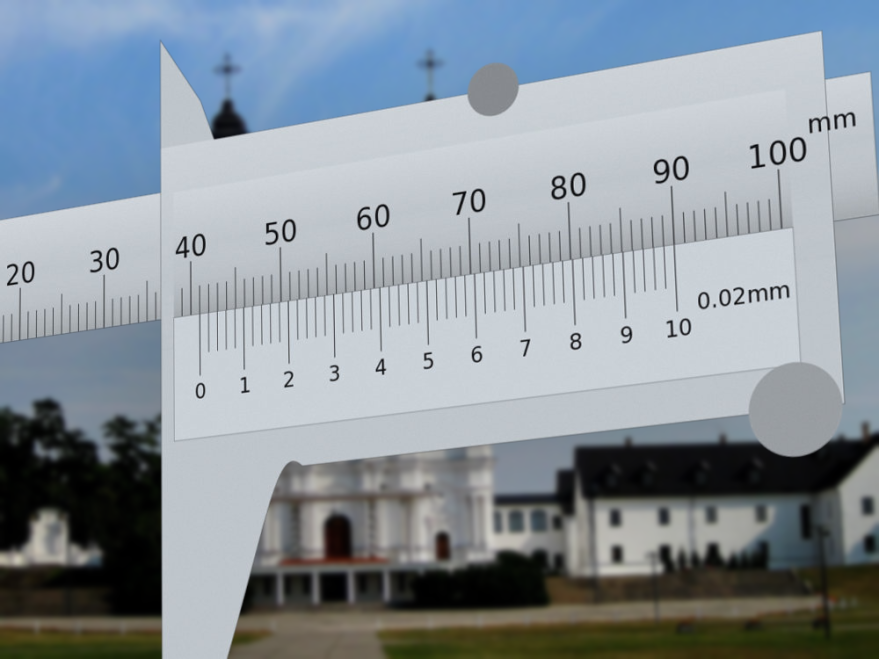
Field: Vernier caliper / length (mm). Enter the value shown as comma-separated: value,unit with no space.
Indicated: 41.0,mm
